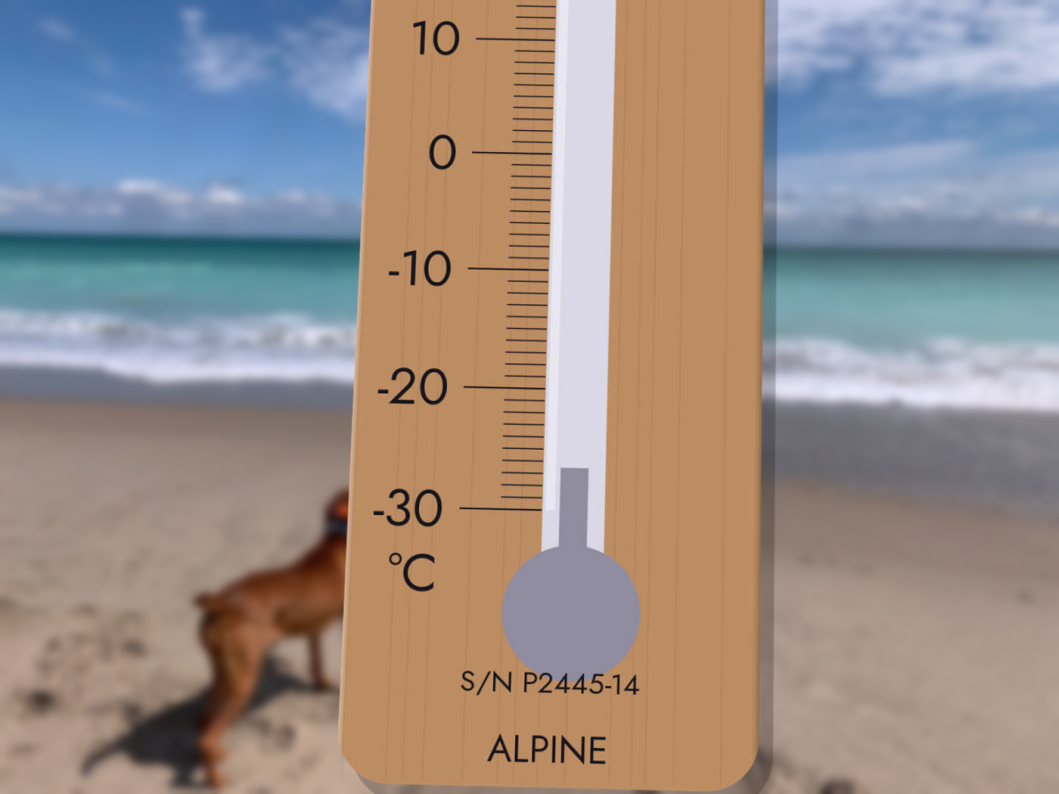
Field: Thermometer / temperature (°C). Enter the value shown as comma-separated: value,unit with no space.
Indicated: -26.5,°C
